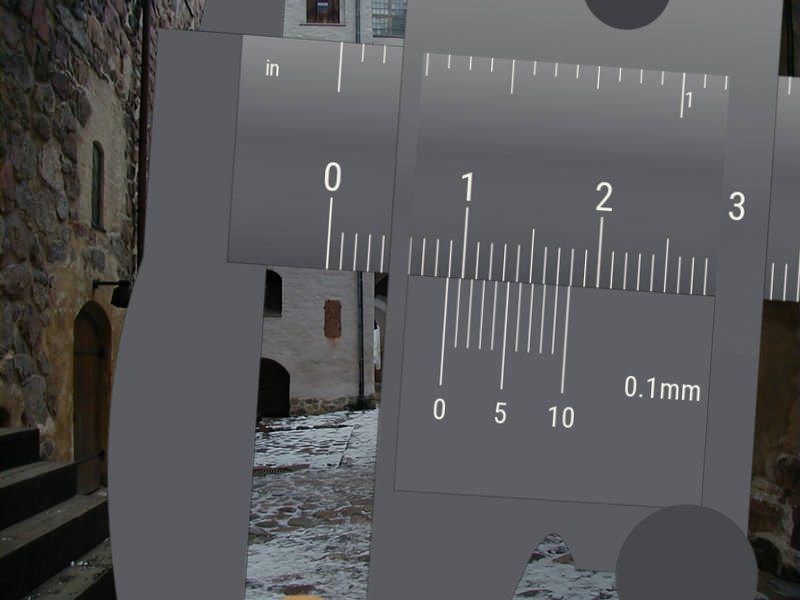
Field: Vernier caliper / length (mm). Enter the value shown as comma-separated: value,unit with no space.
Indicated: 8.9,mm
